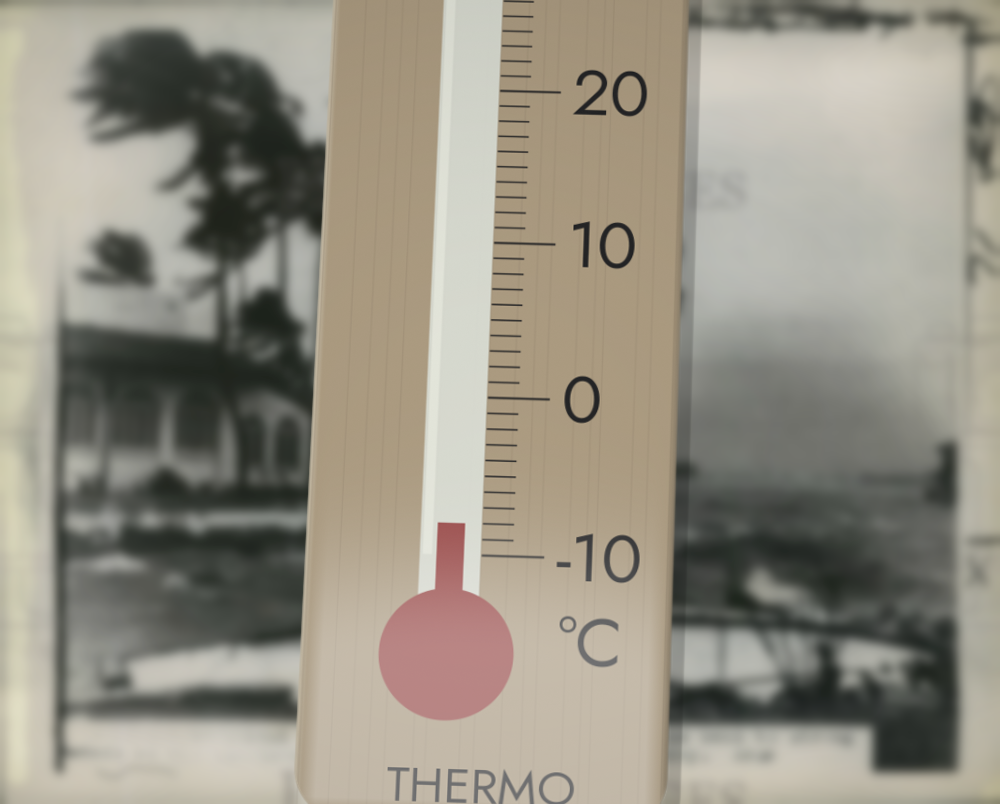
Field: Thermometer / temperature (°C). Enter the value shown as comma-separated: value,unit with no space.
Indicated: -8,°C
